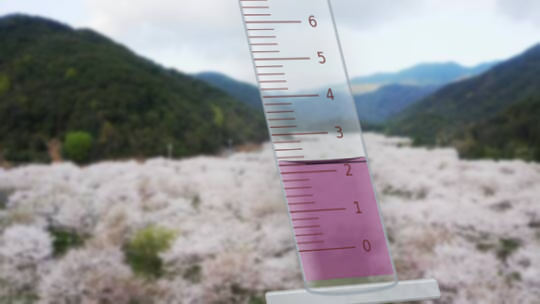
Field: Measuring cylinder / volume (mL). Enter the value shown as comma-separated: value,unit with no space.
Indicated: 2.2,mL
